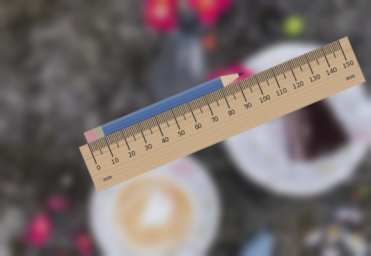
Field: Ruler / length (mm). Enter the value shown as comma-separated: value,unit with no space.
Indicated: 95,mm
